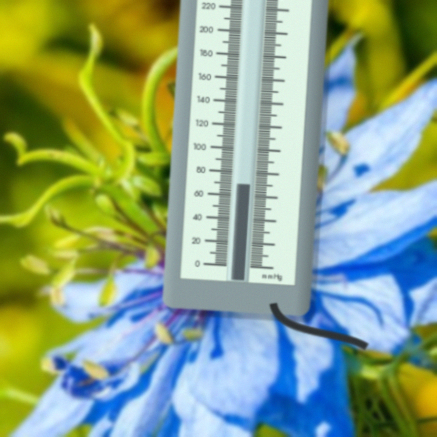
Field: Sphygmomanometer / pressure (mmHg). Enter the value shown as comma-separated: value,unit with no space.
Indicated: 70,mmHg
